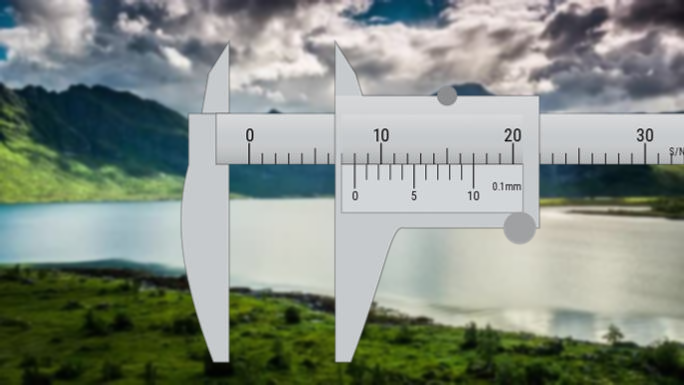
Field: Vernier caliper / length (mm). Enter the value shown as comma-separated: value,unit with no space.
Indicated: 8.0,mm
